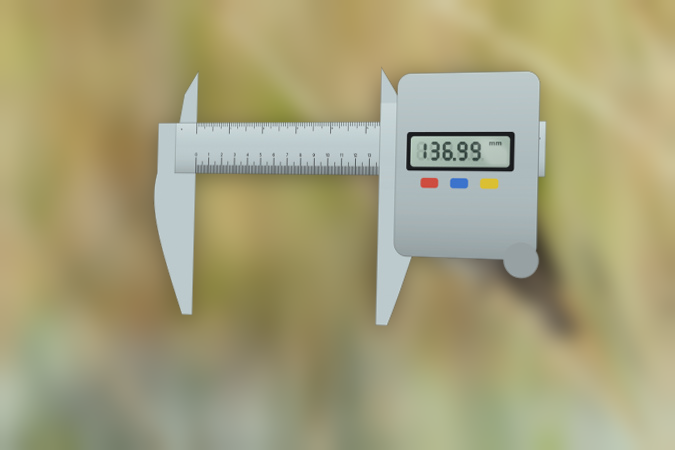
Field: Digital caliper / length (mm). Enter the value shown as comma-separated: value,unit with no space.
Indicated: 136.99,mm
